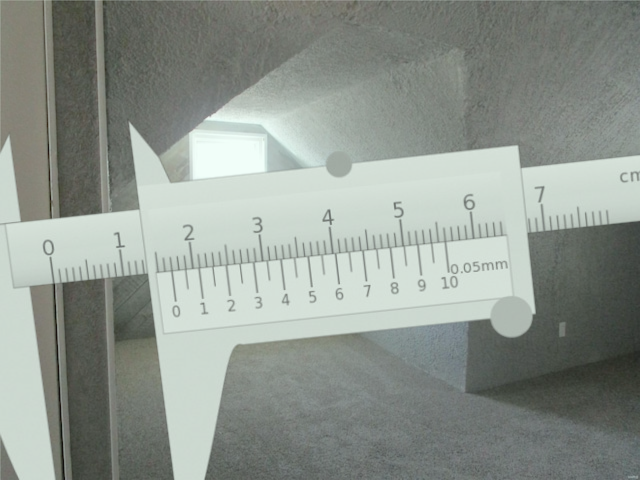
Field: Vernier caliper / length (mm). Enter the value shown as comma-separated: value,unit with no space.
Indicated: 17.0,mm
